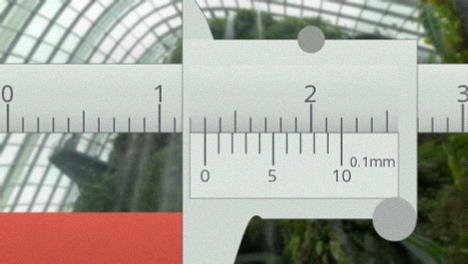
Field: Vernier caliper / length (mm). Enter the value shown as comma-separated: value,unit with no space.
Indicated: 13.0,mm
